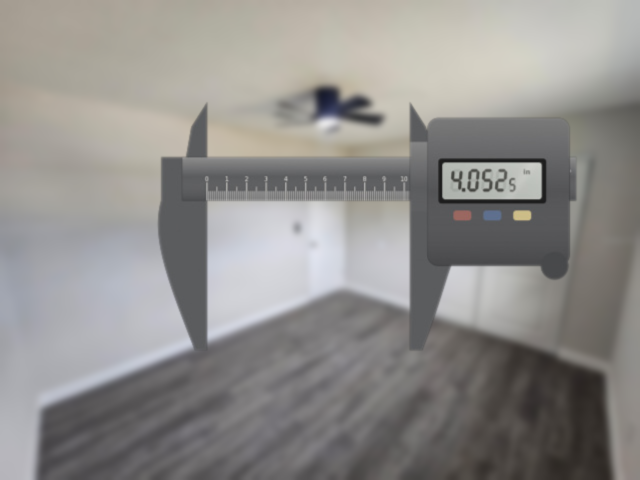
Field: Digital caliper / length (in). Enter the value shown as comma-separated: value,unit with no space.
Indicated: 4.0525,in
